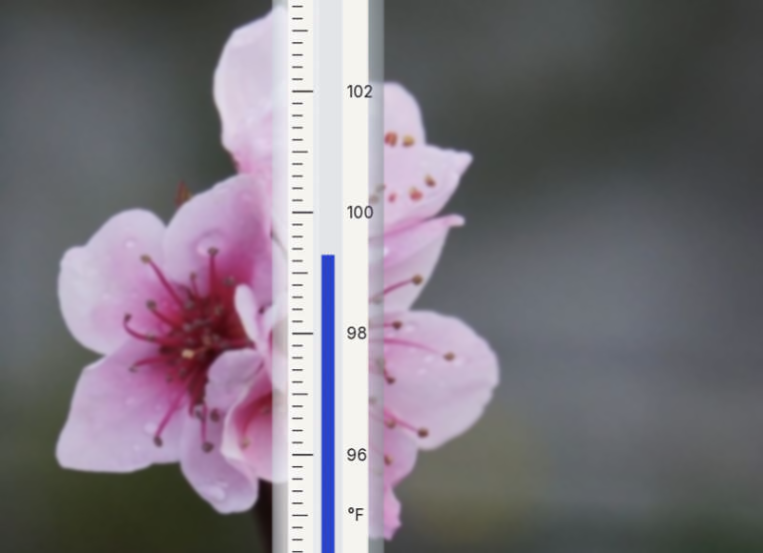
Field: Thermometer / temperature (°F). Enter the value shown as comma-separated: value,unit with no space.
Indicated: 99.3,°F
